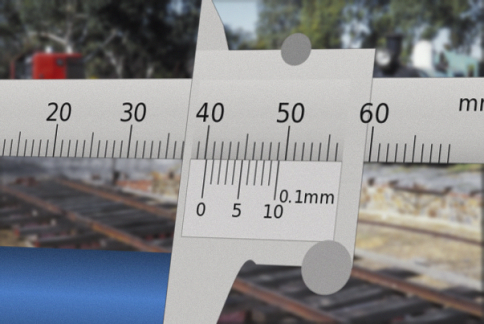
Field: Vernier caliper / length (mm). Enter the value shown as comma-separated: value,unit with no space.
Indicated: 40.2,mm
